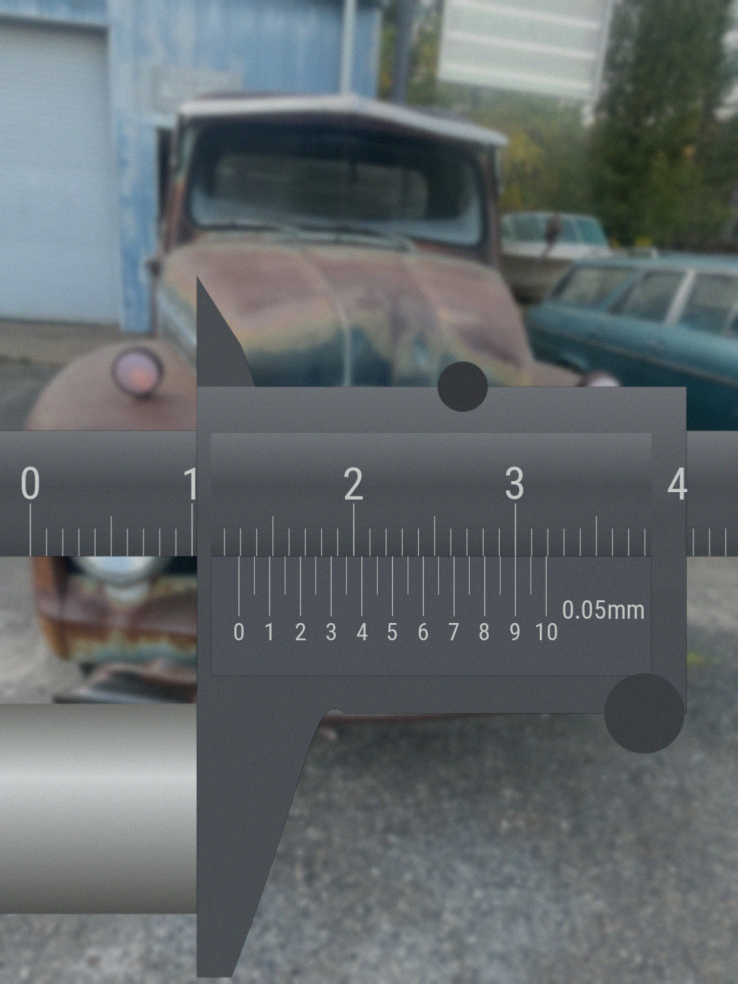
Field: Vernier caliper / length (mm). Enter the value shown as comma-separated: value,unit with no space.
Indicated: 12.9,mm
